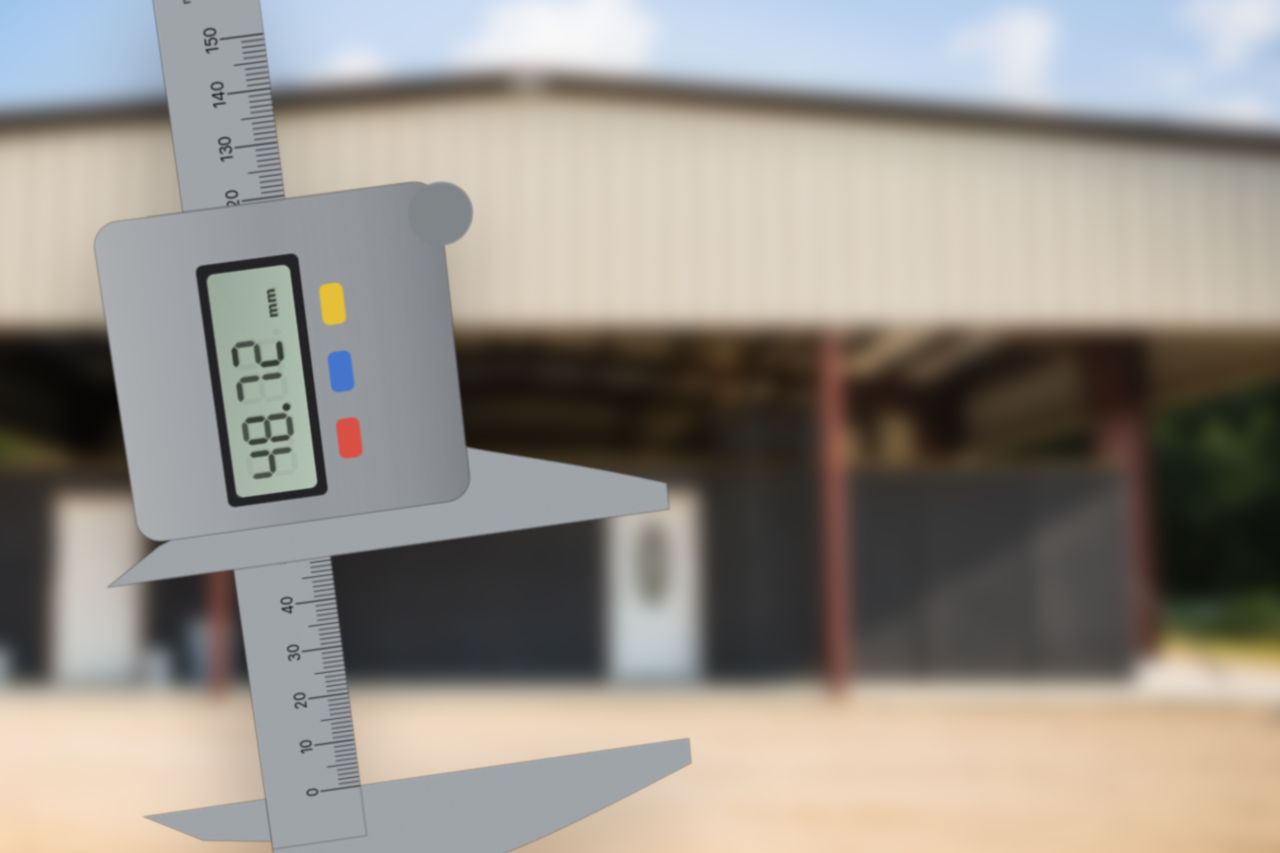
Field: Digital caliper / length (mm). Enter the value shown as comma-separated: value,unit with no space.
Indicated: 48.72,mm
